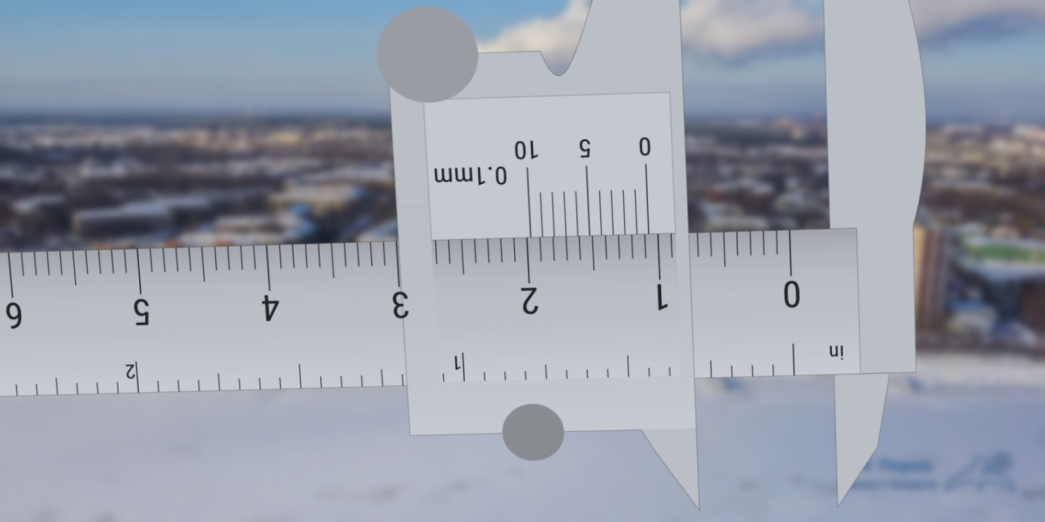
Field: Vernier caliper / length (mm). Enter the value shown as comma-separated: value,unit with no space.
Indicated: 10.7,mm
